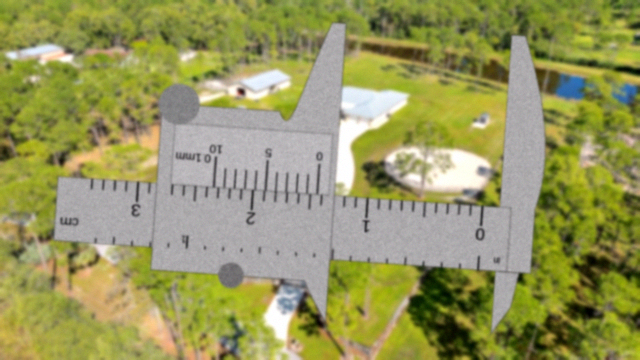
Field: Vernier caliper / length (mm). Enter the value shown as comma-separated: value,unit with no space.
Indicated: 14.4,mm
